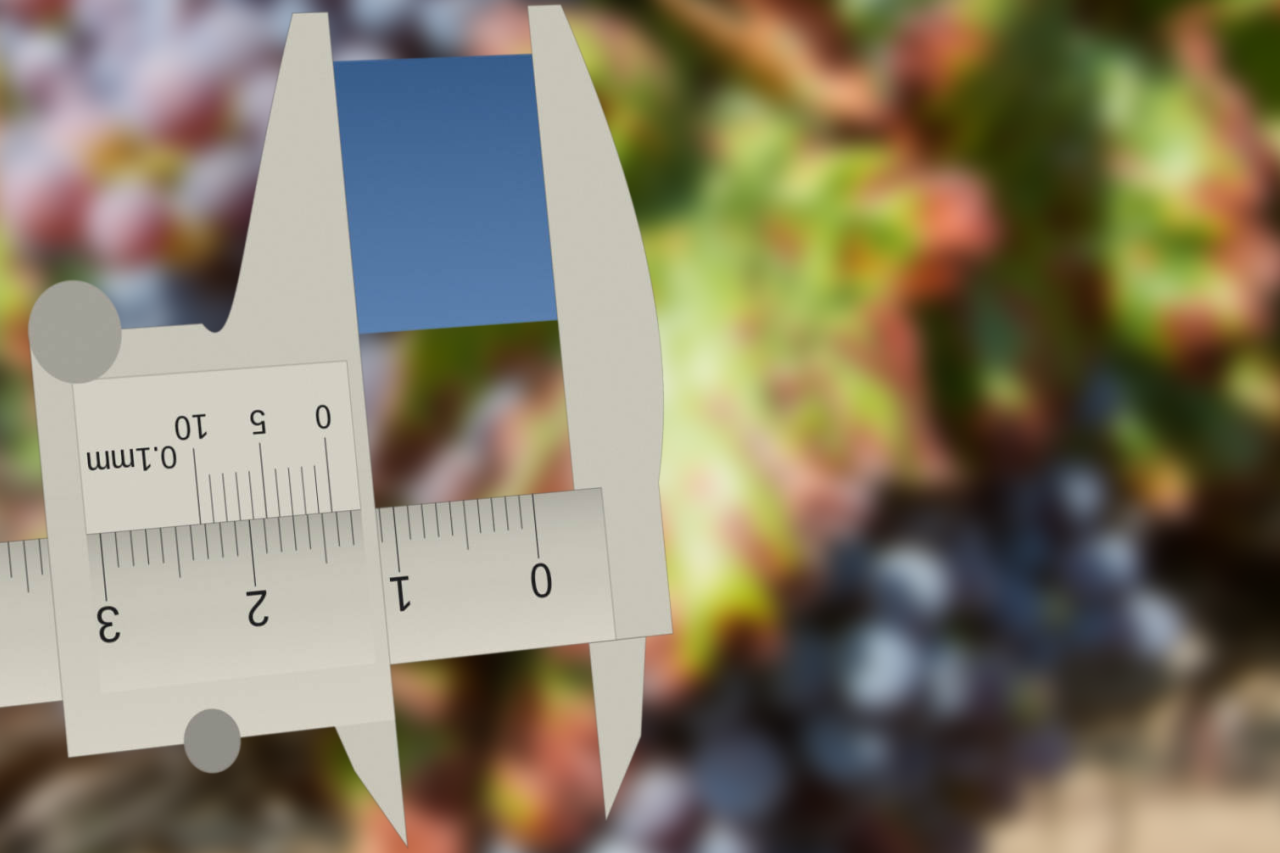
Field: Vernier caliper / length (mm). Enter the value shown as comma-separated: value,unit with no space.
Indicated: 14.3,mm
